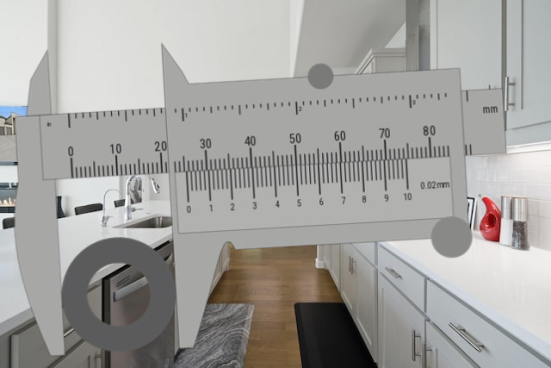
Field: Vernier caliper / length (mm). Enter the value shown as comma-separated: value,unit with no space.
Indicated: 25.5,mm
